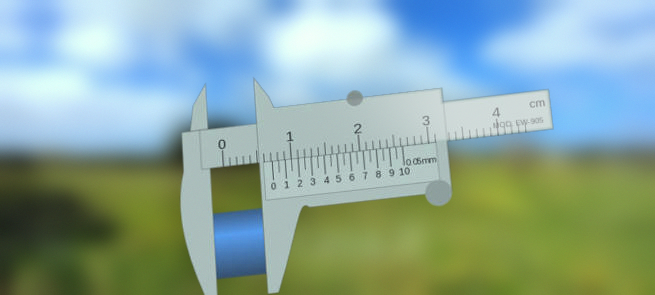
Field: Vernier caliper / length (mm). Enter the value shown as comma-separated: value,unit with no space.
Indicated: 7.2,mm
